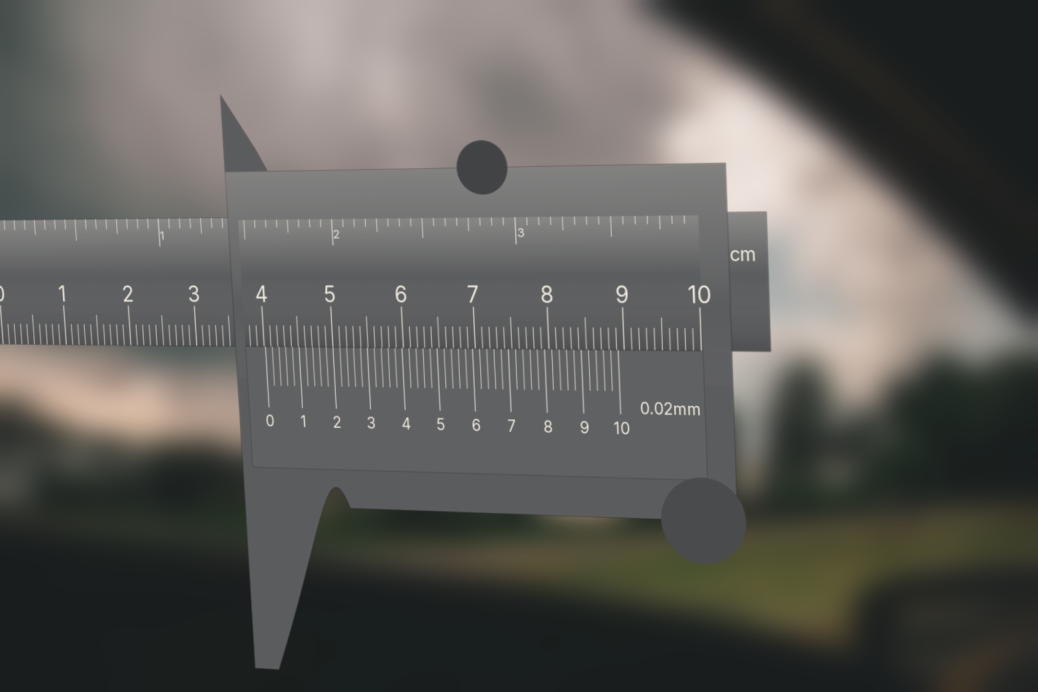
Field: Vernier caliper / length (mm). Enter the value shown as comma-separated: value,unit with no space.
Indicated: 40.2,mm
